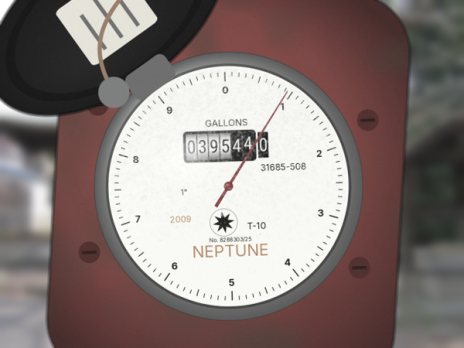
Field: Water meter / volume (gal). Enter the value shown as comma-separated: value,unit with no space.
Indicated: 395440.9,gal
